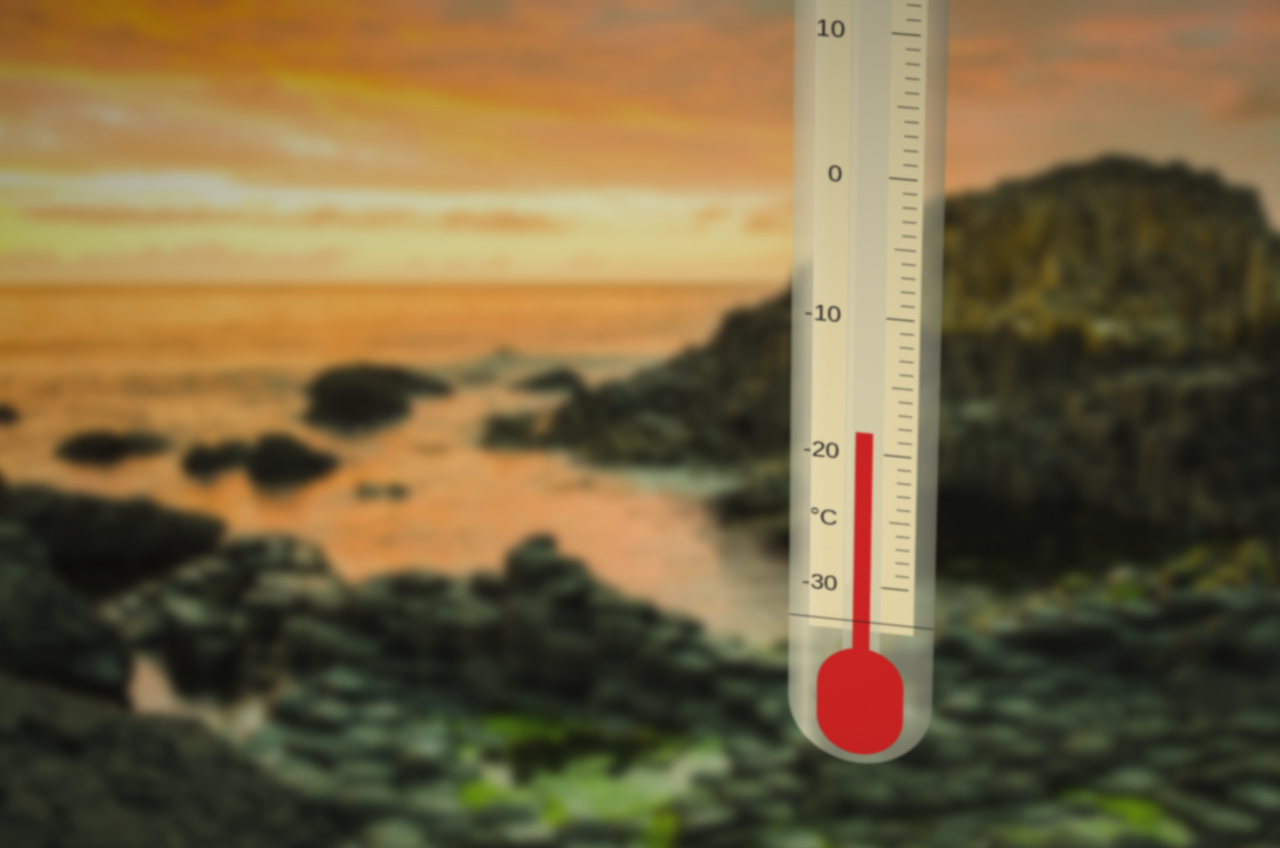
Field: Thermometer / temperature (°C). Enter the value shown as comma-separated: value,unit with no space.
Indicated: -18.5,°C
